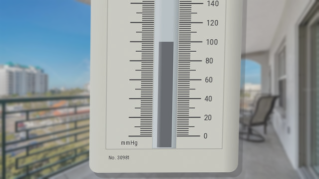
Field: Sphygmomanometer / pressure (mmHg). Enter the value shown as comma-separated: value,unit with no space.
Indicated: 100,mmHg
